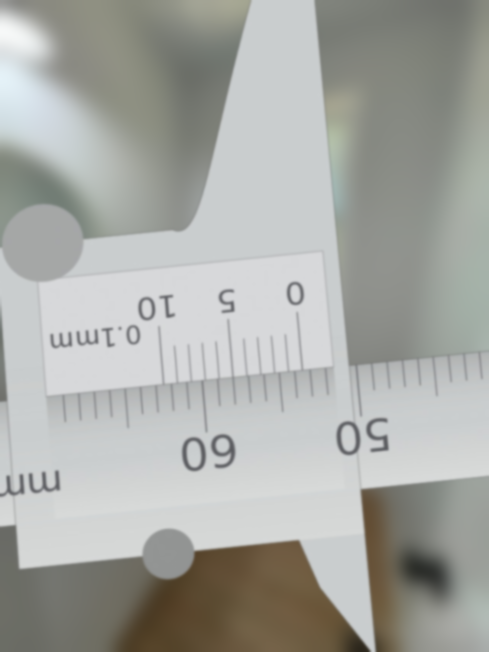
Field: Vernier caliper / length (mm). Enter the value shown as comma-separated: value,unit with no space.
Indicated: 53.5,mm
